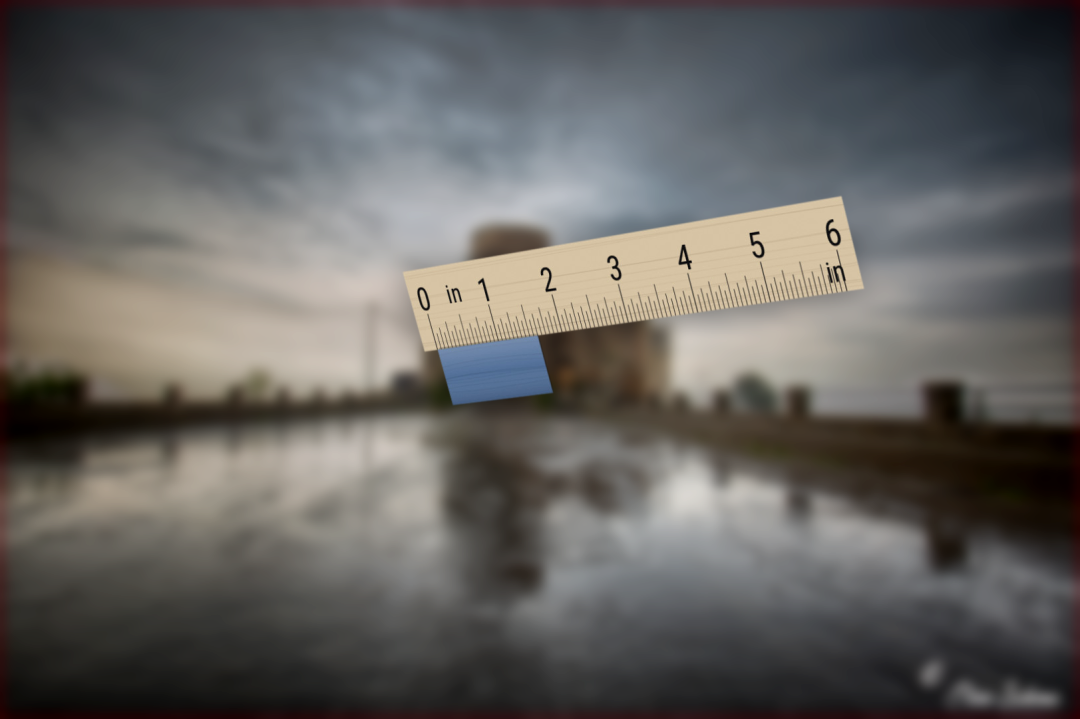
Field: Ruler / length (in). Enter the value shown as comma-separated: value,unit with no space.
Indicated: 1.625,in
